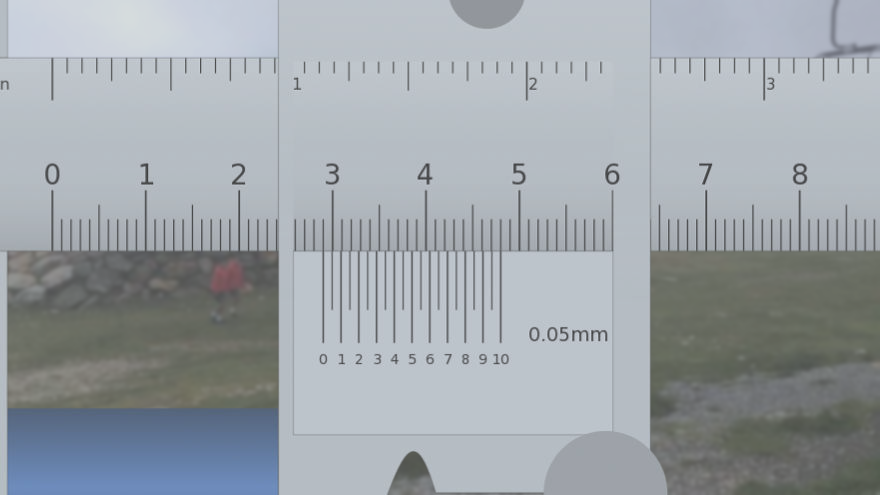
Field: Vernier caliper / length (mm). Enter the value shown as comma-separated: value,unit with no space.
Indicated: 29.0,mm
